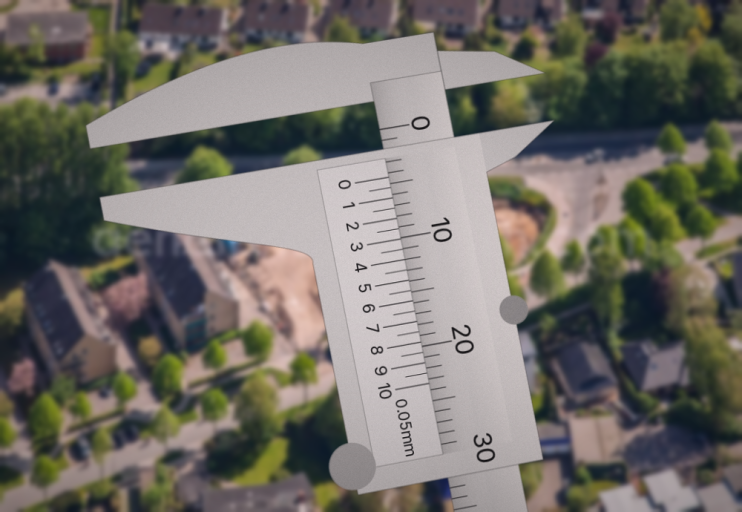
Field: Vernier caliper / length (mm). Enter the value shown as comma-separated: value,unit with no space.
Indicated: 4.4,mm
